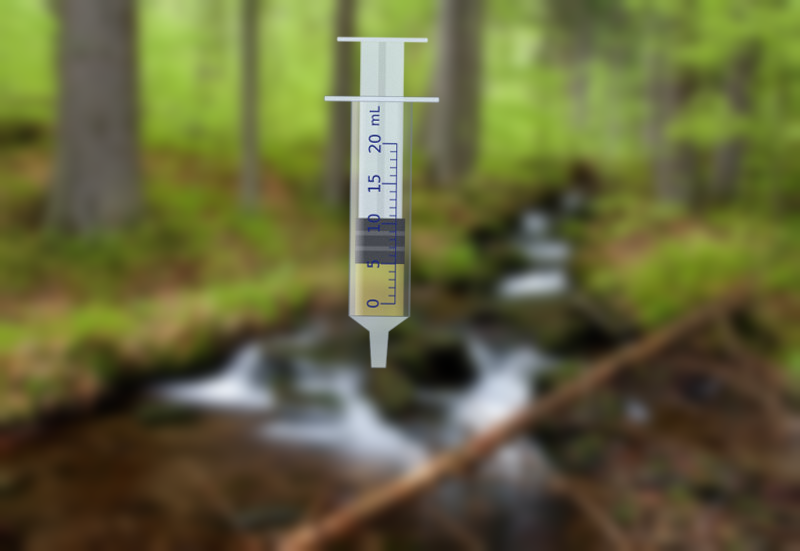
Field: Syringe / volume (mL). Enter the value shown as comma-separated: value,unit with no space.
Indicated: 5,mL
